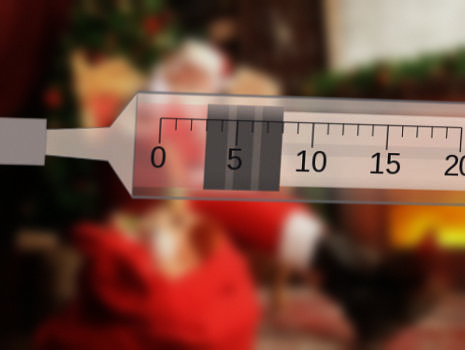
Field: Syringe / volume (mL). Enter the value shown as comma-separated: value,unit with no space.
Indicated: 3,mL
